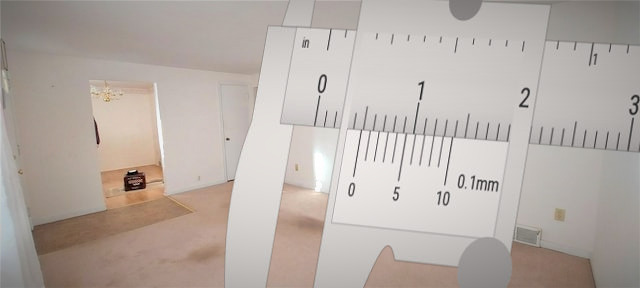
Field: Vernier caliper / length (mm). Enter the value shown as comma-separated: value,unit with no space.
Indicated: 4.8,mm
